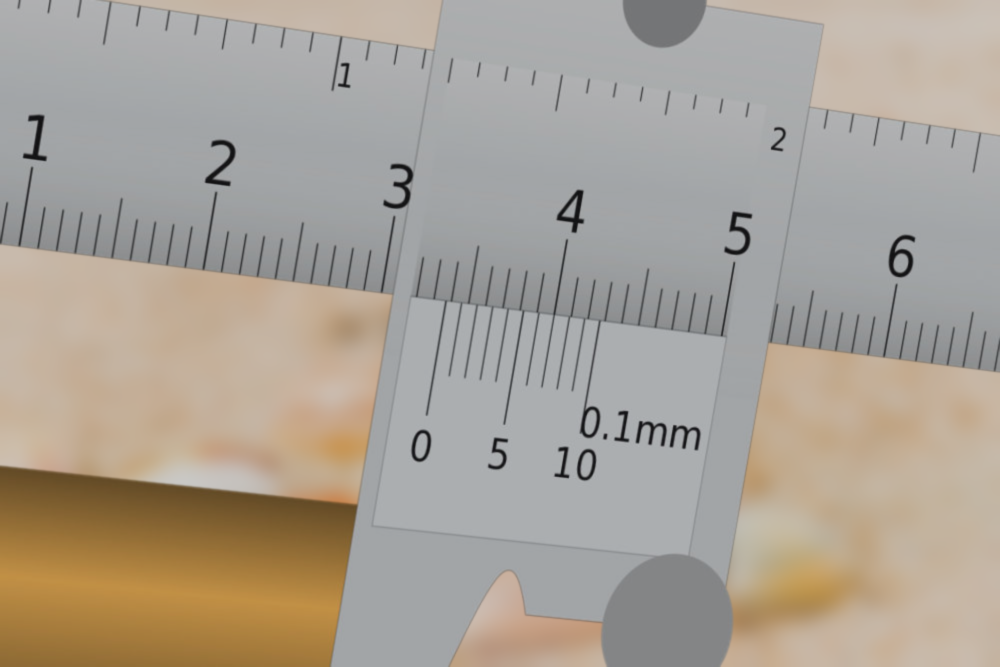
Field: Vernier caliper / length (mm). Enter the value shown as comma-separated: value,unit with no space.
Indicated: 33.7,mm
